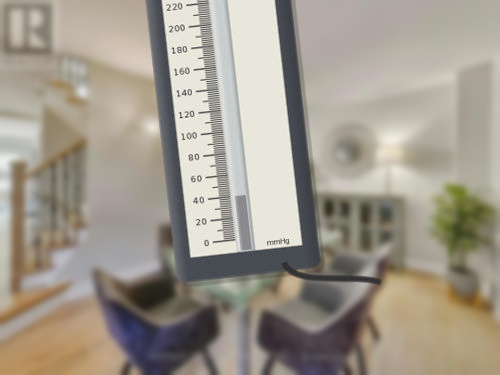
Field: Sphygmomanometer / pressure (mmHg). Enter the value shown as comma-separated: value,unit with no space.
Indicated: 40,mmHg
